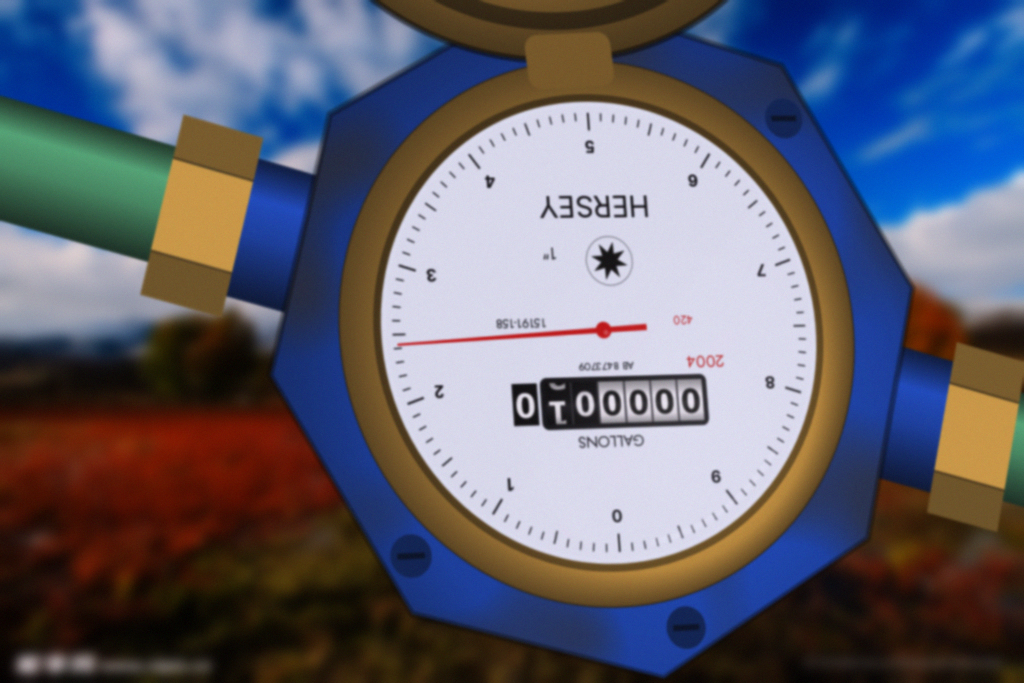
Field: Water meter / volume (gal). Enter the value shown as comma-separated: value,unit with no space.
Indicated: 12.4,gal
